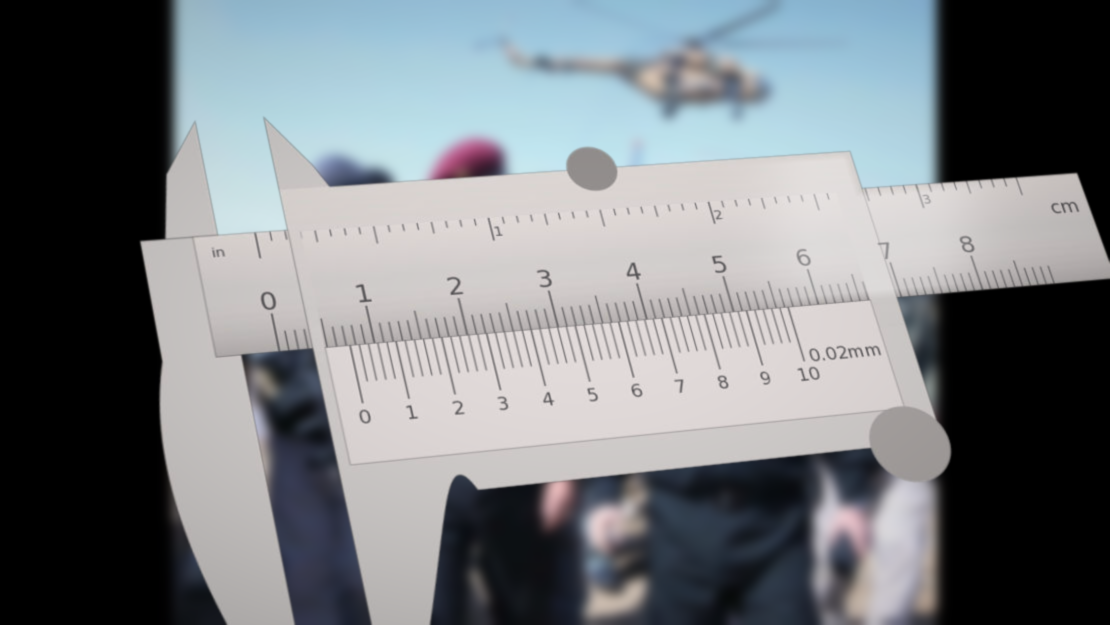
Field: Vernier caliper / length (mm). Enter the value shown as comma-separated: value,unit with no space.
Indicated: 7.4,mm
